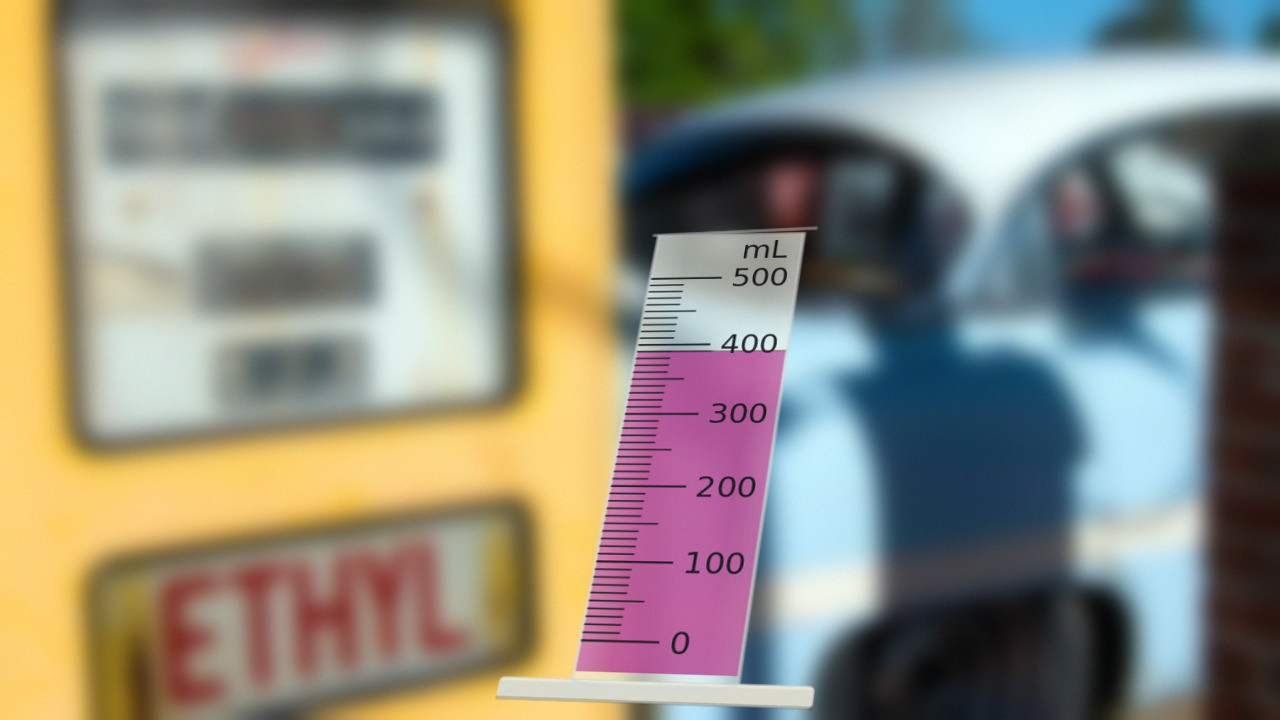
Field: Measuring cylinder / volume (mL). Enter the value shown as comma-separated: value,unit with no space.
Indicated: 390,mL
